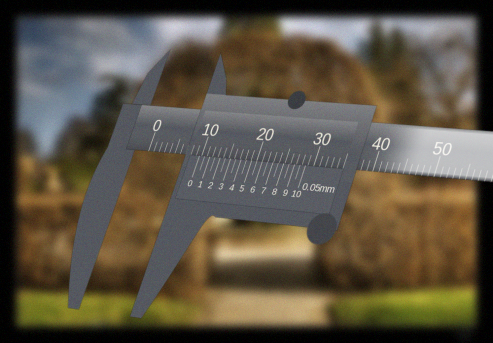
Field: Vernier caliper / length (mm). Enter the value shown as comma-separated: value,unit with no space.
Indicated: 9.6,mm
